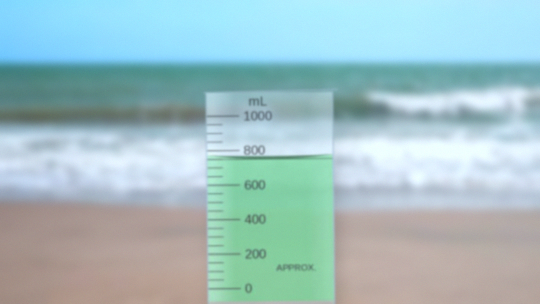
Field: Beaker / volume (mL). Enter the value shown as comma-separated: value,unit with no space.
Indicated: 750,mL
